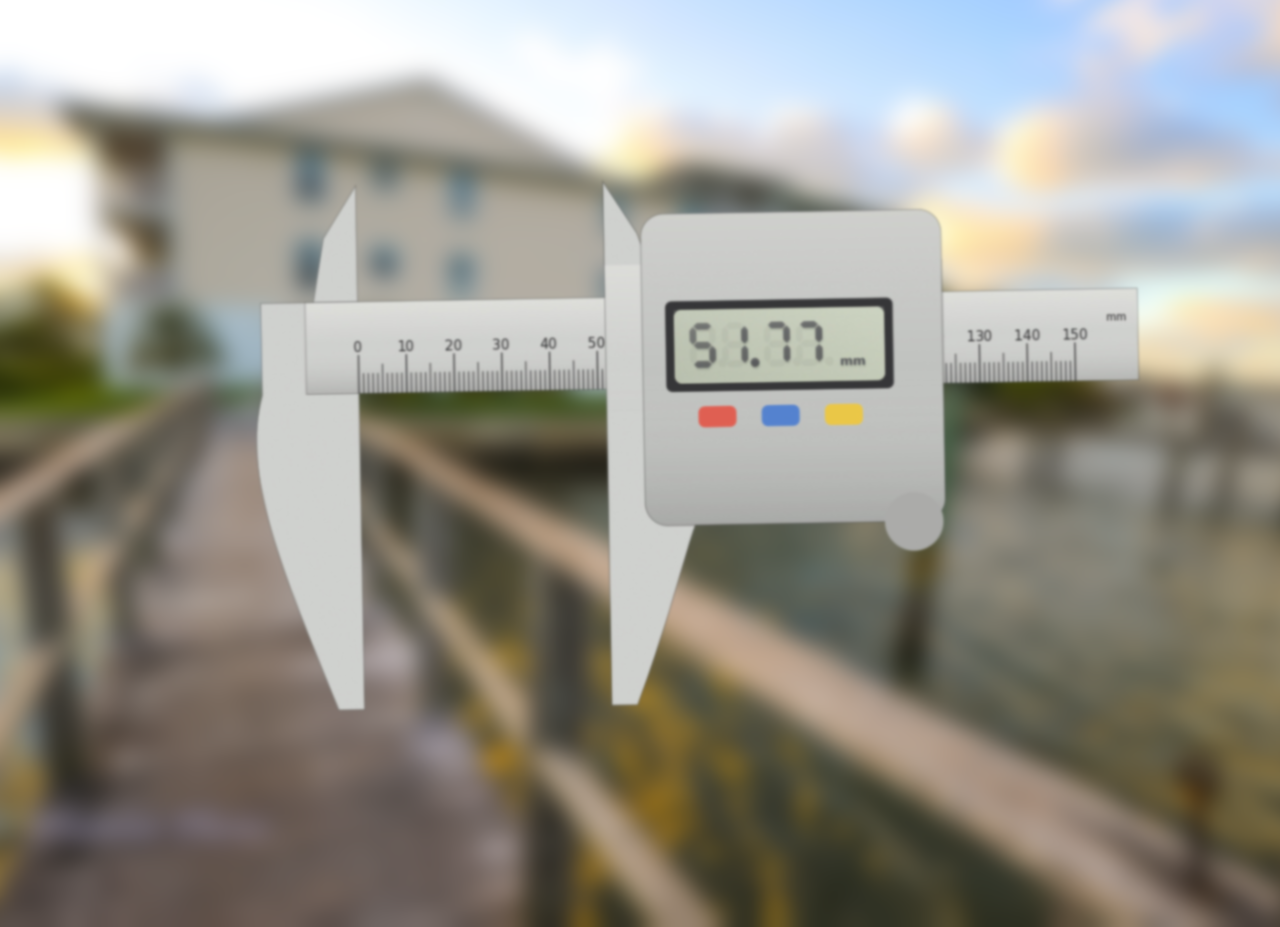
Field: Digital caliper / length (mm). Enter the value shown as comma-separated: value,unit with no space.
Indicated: 51.77,mm
